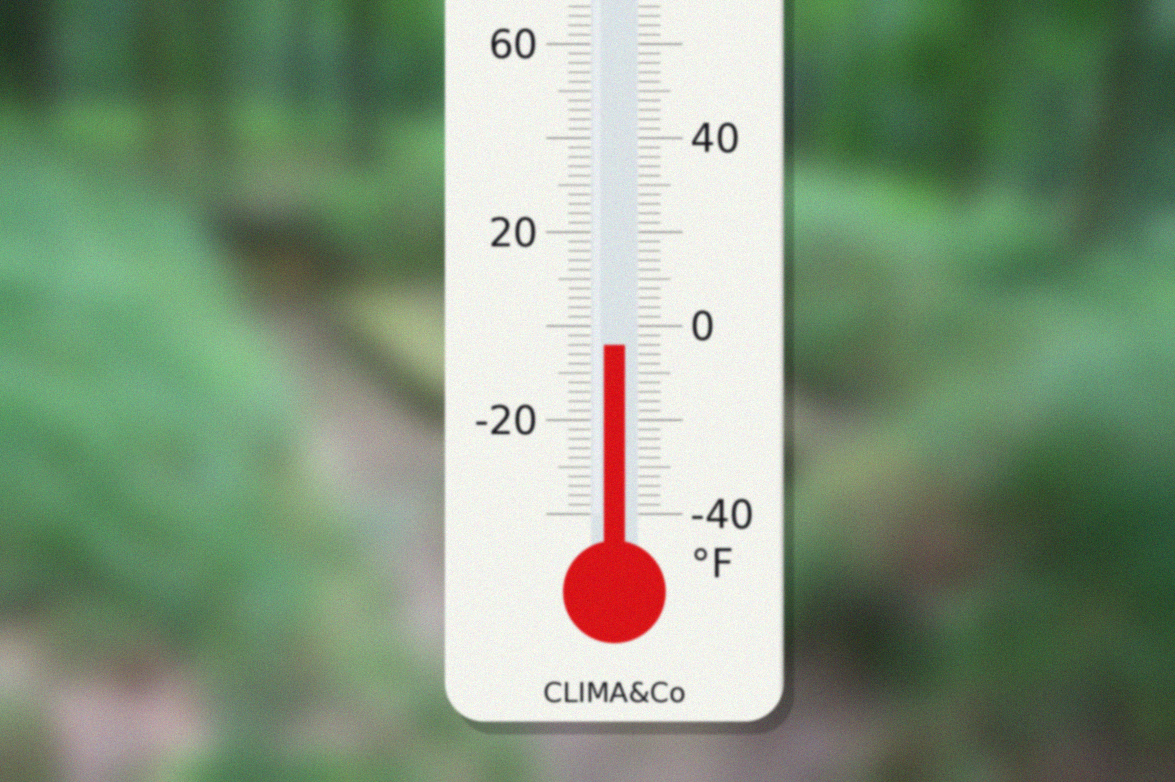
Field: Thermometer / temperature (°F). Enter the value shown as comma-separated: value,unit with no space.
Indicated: -4,°F
